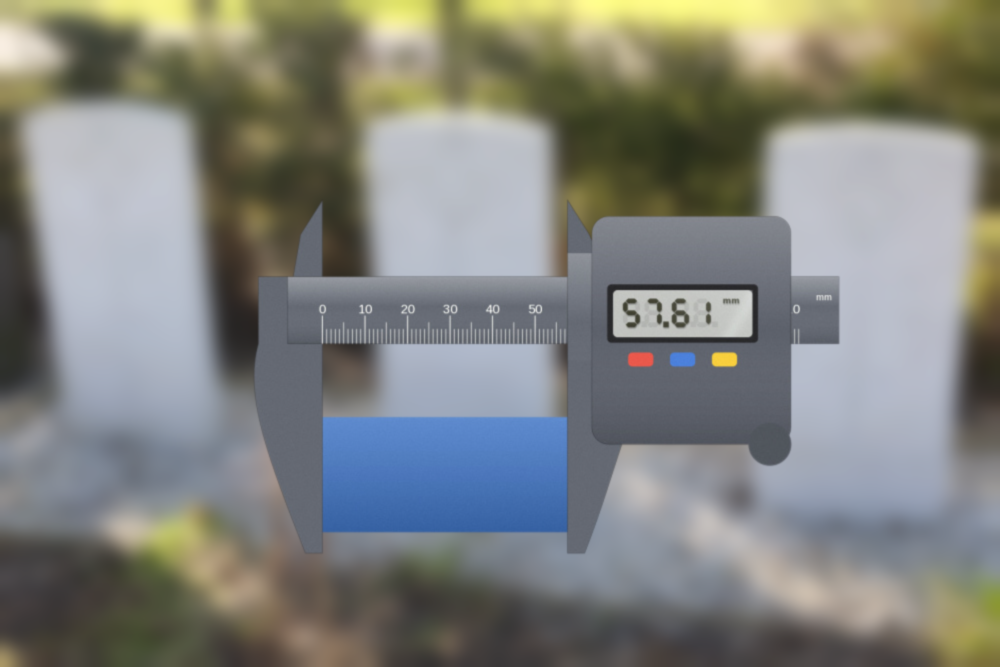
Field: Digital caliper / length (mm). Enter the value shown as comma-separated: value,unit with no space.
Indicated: 57.61,mm
